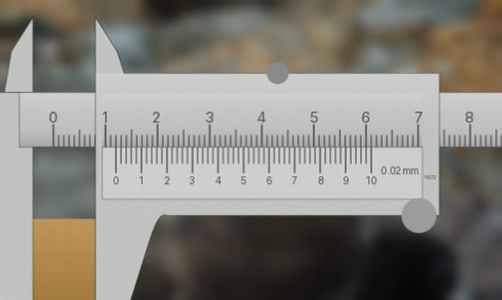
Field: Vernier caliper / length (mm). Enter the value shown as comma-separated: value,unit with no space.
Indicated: 12.0,mm
